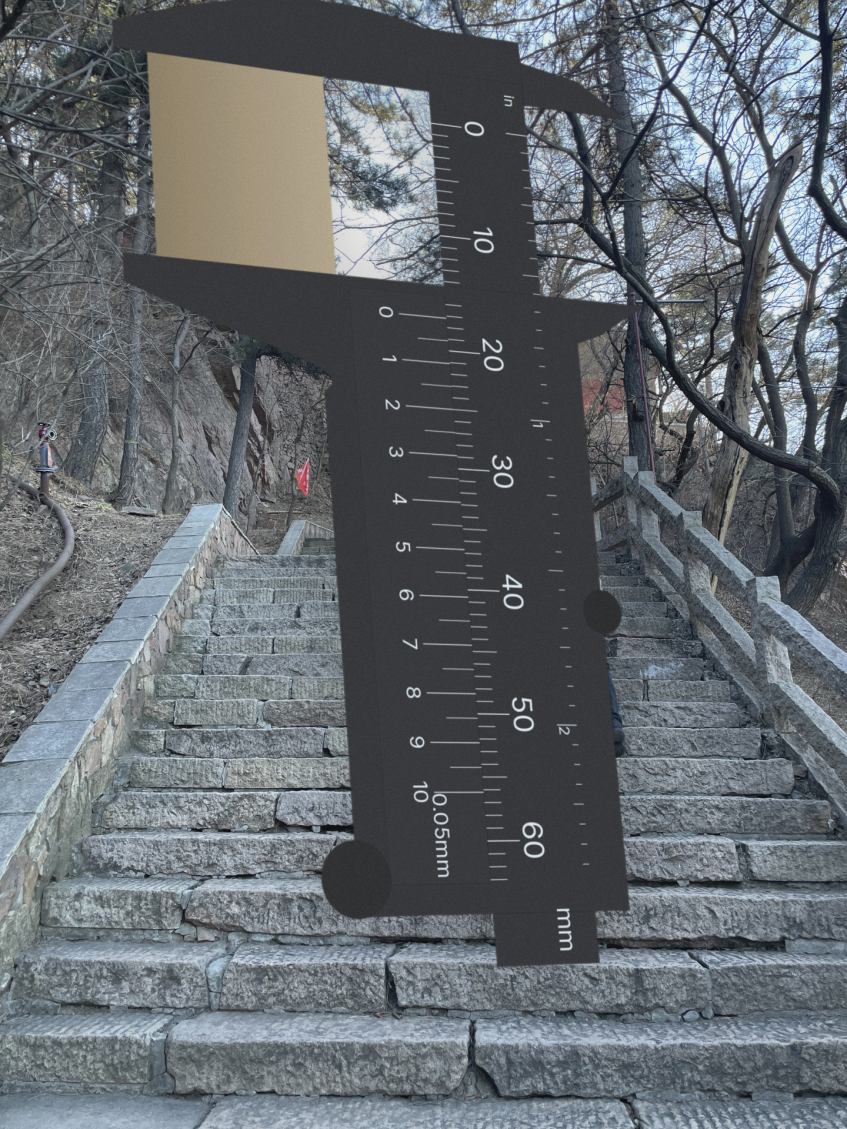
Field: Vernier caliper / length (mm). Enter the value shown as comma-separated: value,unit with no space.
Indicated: 17.2,mm
